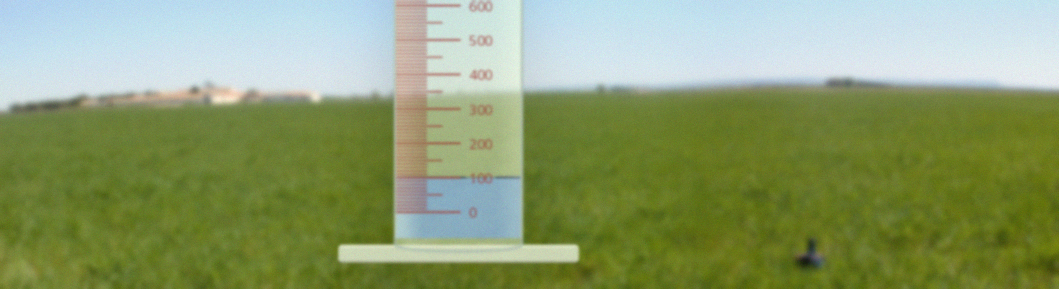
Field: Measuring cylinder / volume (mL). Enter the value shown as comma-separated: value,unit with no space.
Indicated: 100,mL
